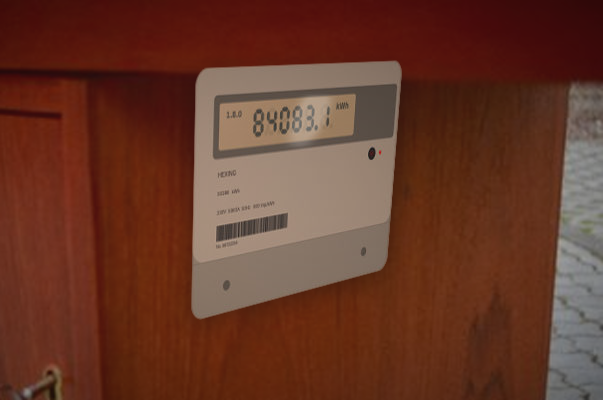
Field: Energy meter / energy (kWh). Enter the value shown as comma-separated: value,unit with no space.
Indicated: 84083.1,kWh
